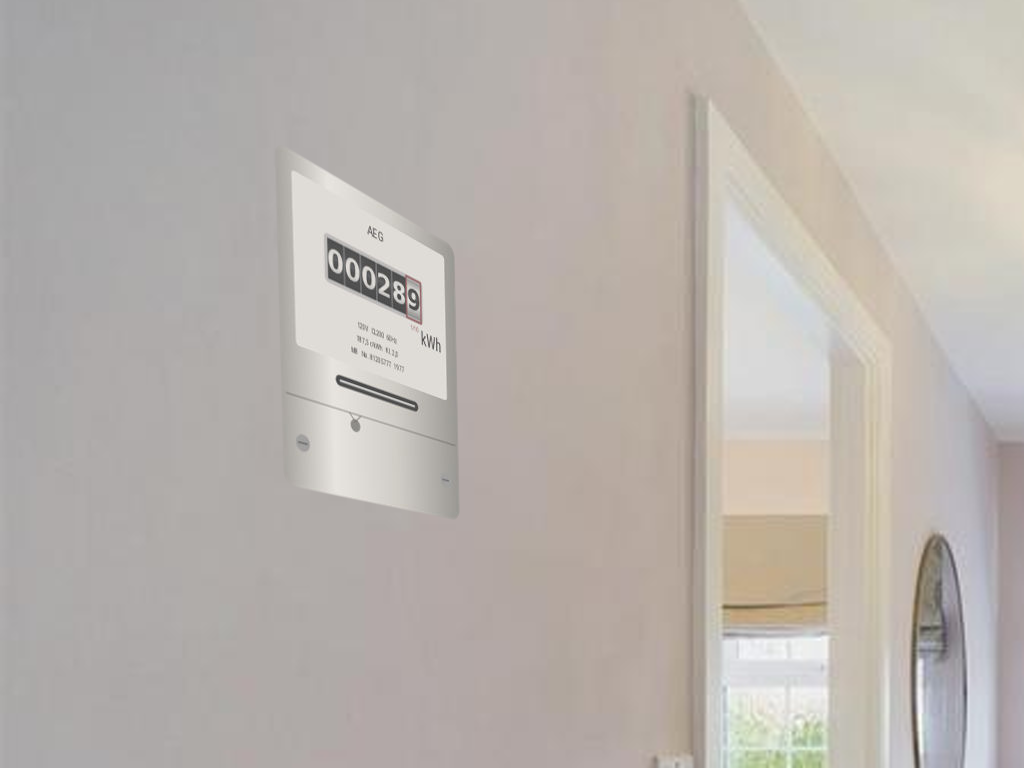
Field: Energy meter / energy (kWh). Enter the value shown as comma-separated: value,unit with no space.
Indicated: 28.9,kWh
